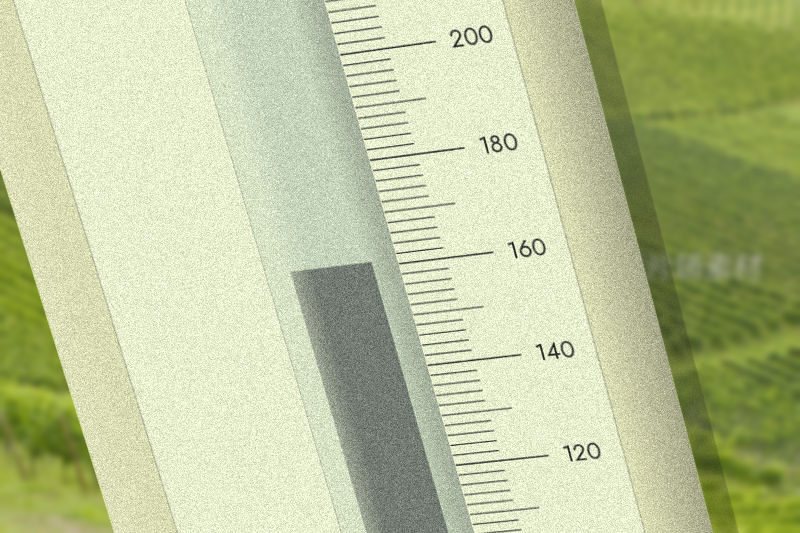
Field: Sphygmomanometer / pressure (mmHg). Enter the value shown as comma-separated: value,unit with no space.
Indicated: 161,mmHg
